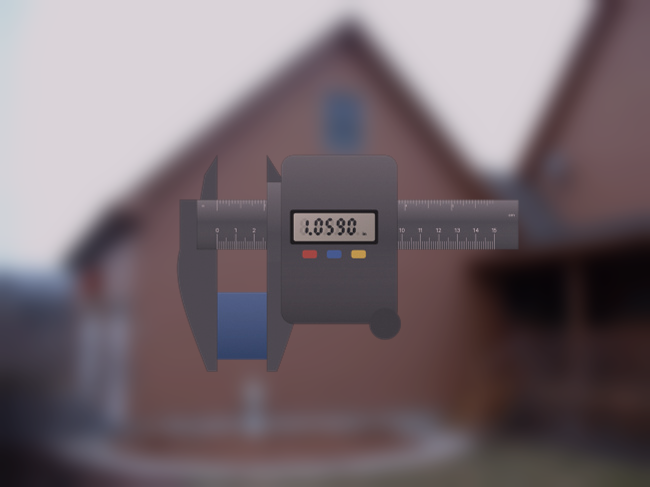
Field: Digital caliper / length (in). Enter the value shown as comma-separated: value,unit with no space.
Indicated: 1.0590,in
